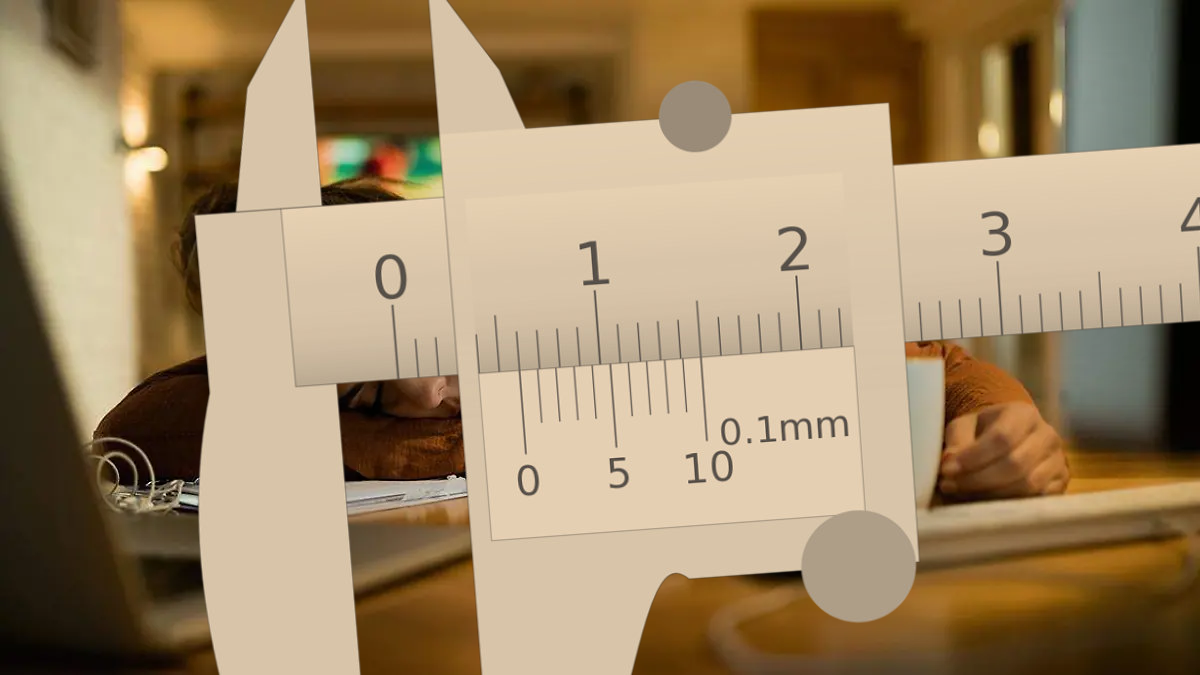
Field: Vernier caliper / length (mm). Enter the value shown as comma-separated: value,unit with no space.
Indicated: 6.0,mm
